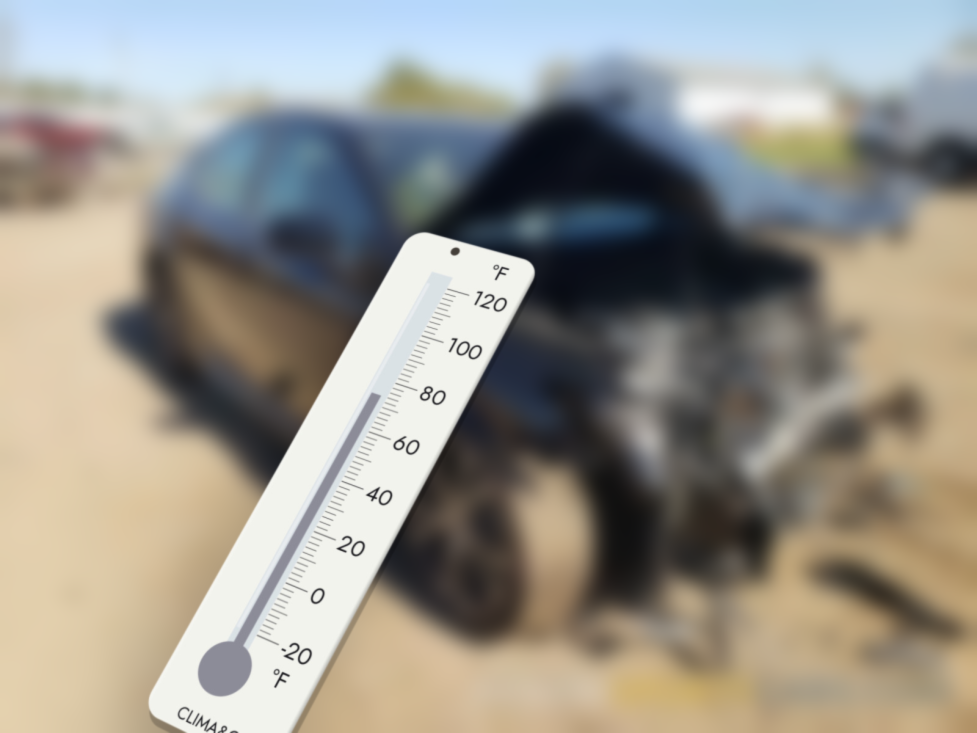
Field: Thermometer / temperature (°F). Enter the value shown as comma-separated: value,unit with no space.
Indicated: 74,°F
